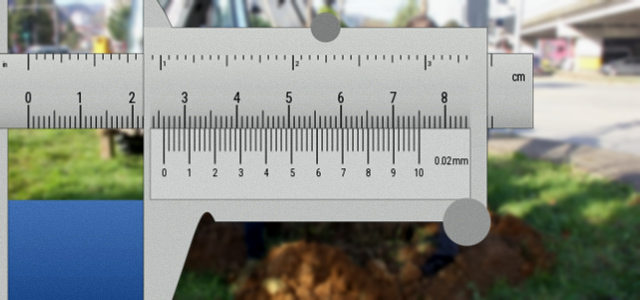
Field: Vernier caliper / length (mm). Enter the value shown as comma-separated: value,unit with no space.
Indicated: 26.0,mm
